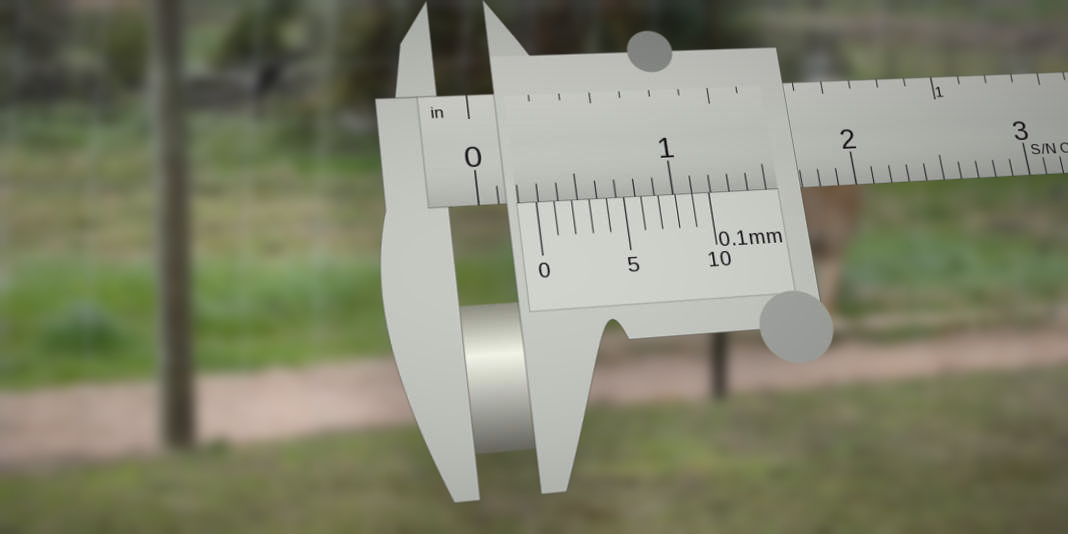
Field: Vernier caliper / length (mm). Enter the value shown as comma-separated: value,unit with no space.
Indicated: 2.9,mm
